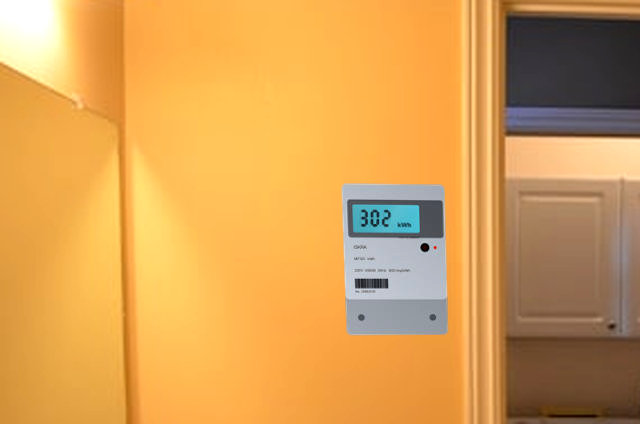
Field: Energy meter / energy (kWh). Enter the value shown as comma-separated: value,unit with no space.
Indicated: 302,kWh
